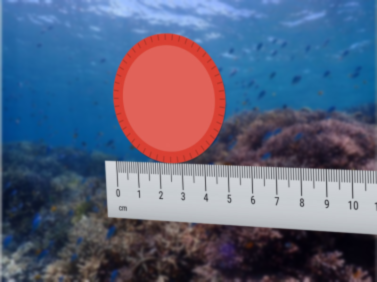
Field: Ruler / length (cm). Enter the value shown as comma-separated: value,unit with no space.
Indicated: 5,cm
